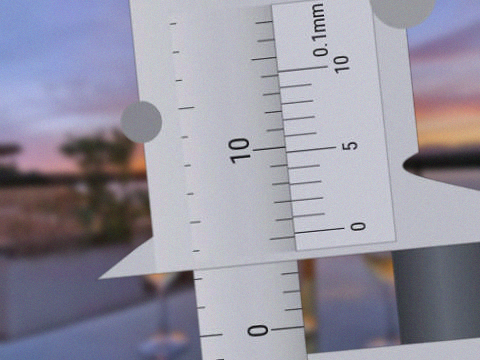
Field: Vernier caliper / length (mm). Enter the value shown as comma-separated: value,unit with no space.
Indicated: 5.2,mm
